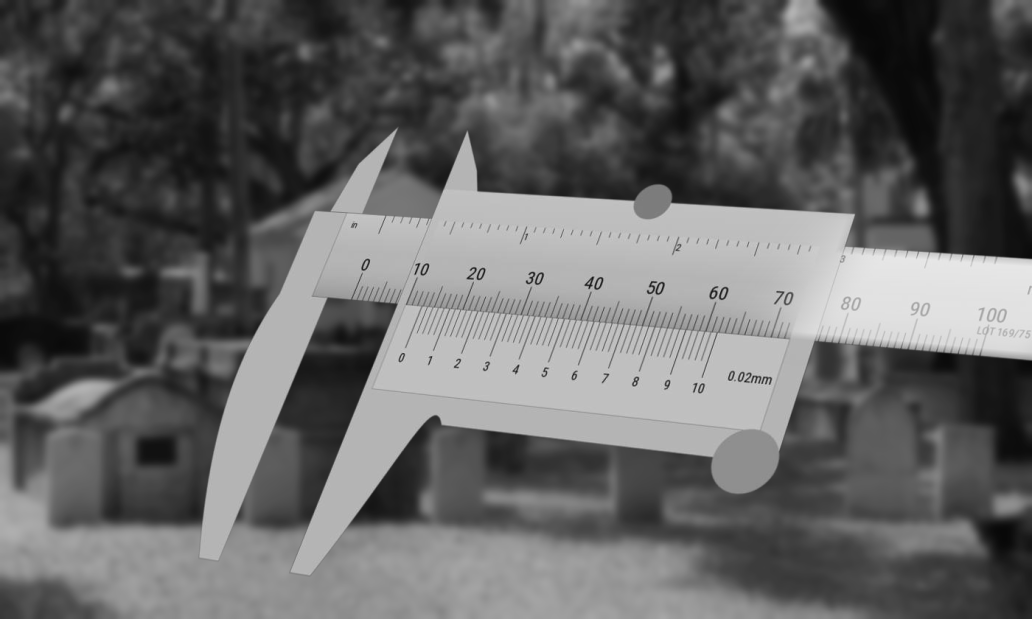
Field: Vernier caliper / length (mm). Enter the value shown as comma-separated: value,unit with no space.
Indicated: 12.8,mm
